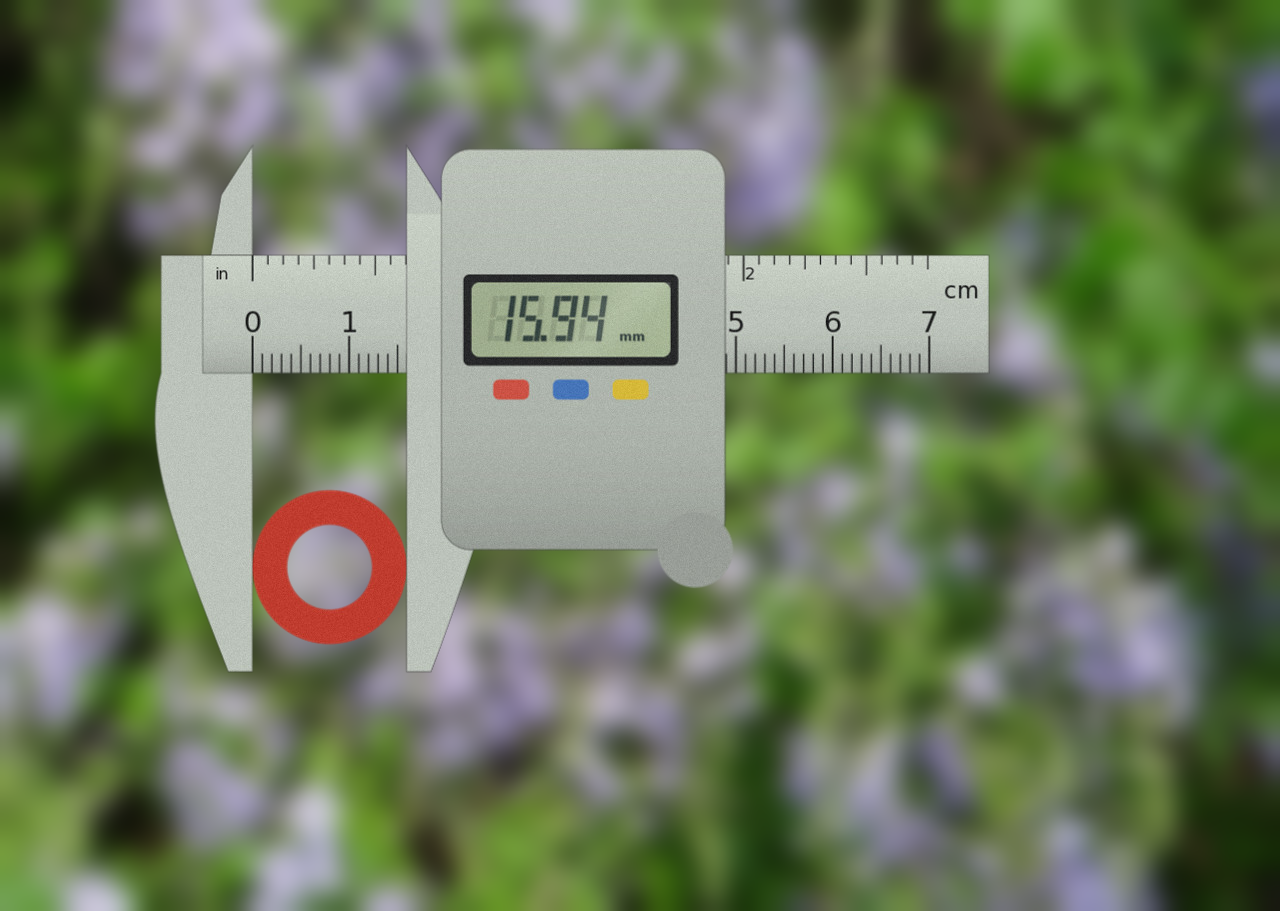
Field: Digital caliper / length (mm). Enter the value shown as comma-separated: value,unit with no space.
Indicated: 15.94,mm
